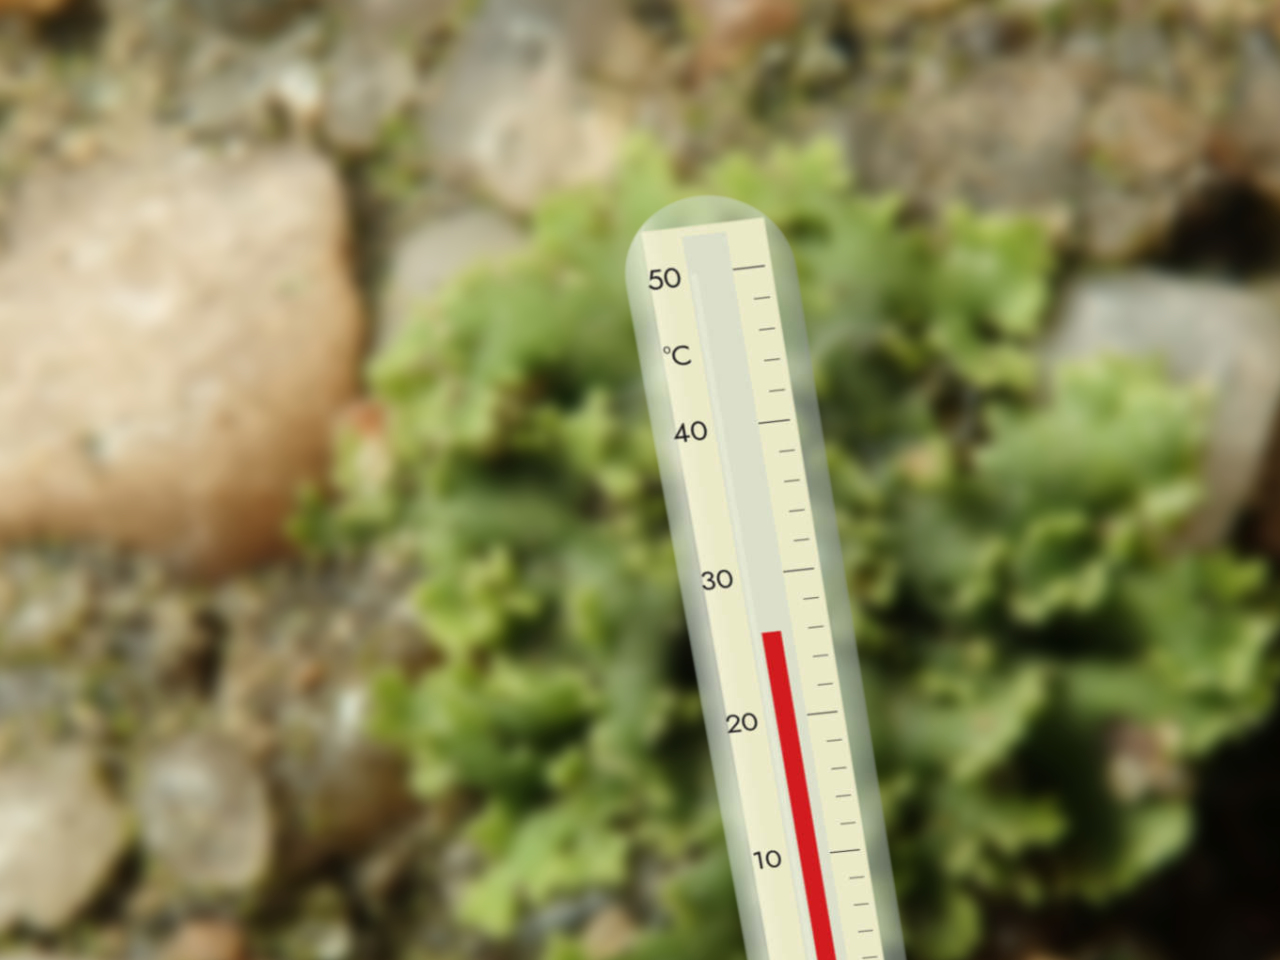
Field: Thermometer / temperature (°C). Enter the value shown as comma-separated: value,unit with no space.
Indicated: 26,°C
